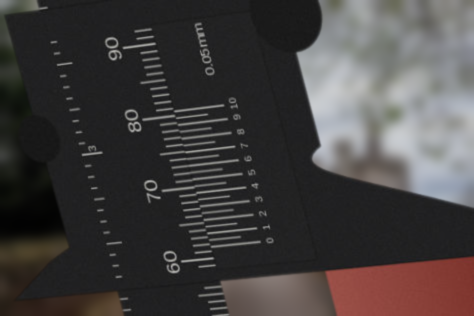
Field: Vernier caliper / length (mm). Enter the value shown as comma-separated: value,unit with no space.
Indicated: 61.6,mm
